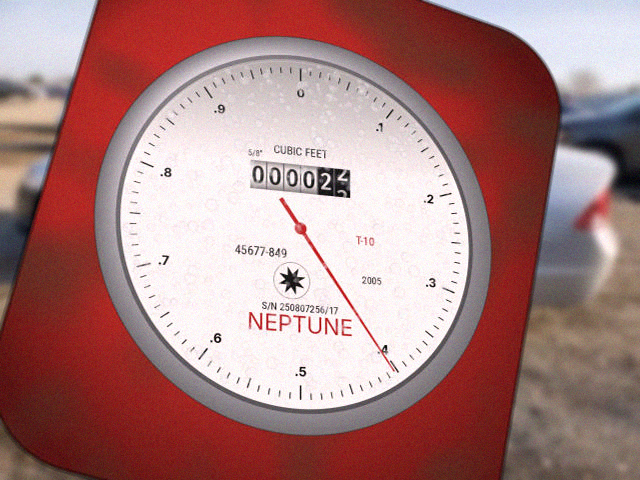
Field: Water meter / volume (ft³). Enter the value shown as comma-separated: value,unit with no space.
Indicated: 22.40,ft³
